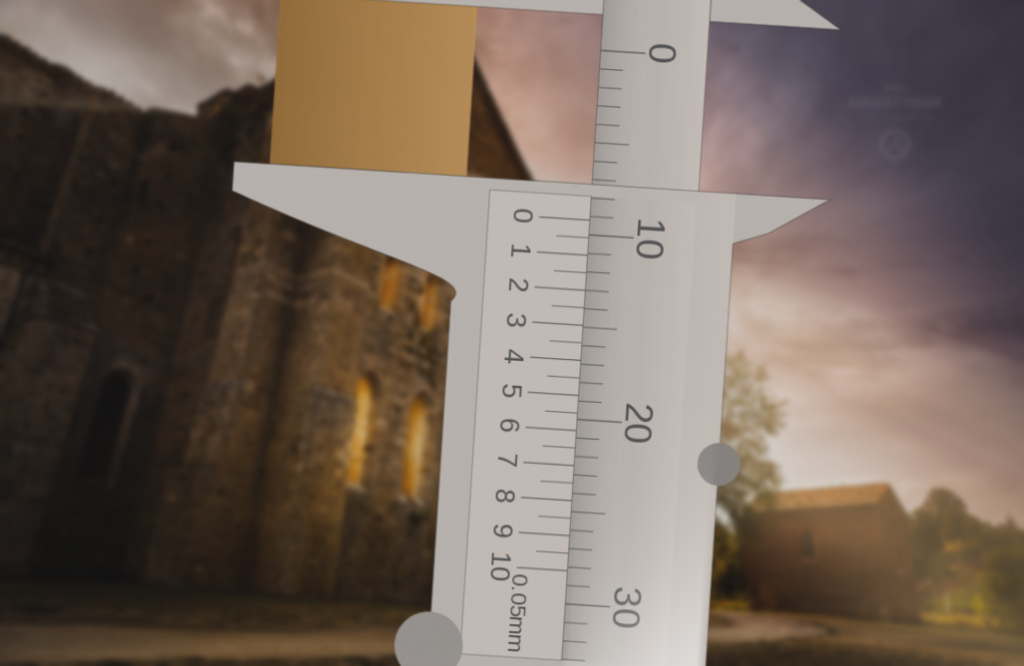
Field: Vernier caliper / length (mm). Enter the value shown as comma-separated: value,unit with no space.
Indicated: 9.2,mm
